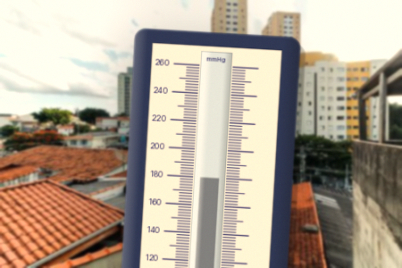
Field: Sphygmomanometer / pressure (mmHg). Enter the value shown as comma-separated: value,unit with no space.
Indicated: 180,mmHg
